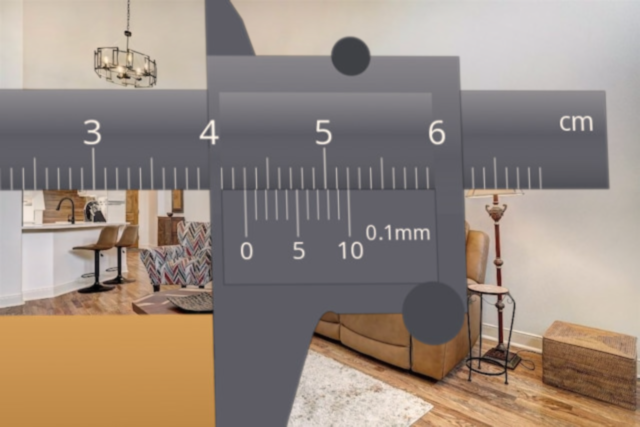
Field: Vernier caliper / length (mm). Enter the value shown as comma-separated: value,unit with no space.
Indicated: 43.0,mm
